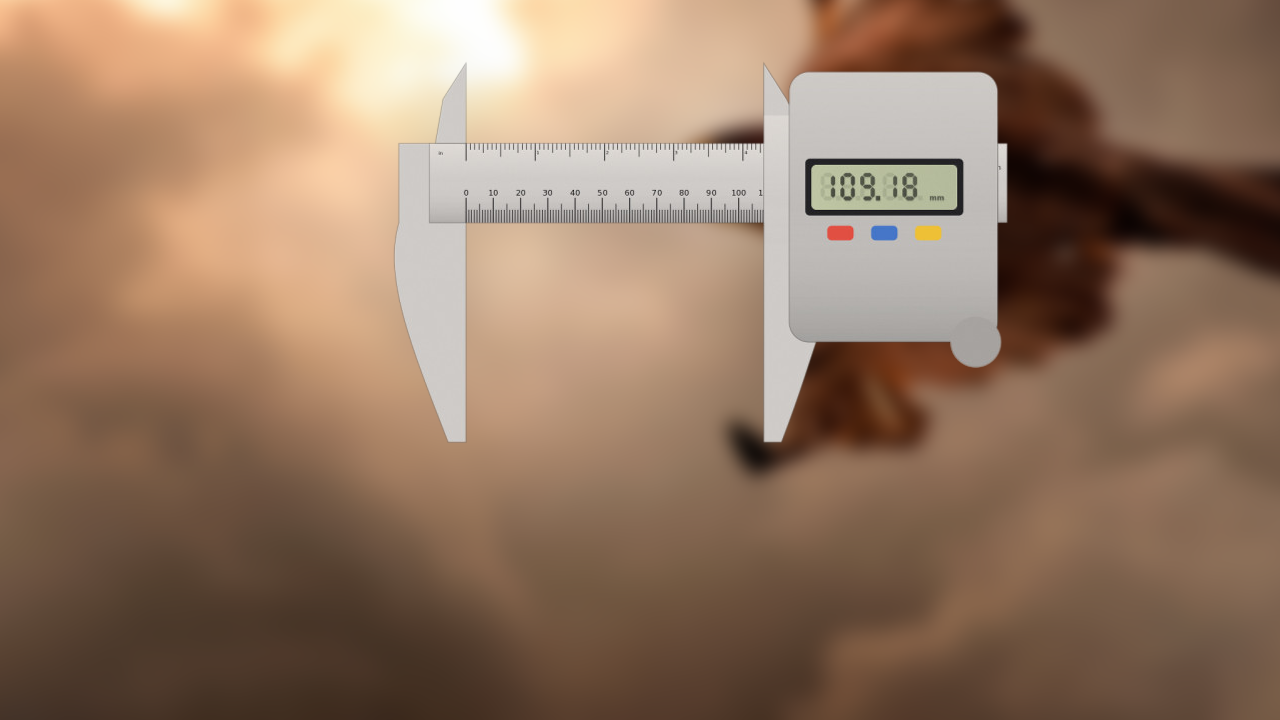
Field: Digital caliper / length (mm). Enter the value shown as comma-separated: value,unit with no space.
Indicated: 109.18,mm
